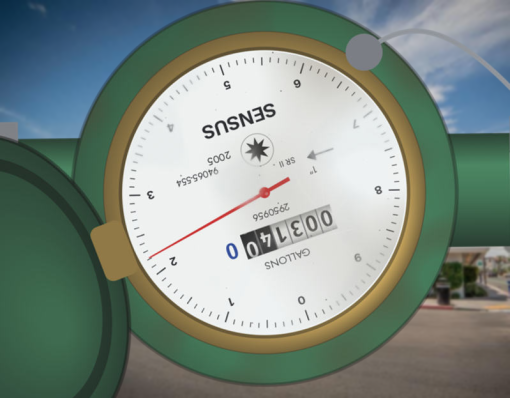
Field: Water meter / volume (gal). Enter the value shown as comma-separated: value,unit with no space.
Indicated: 31402.2,gal
